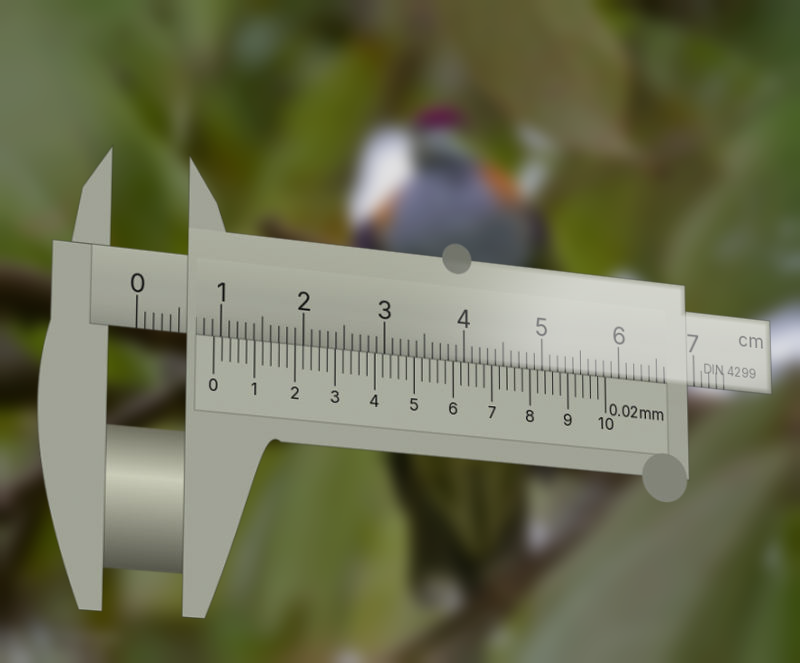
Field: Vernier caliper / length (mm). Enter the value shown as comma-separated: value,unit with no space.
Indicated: 9.2,mm
